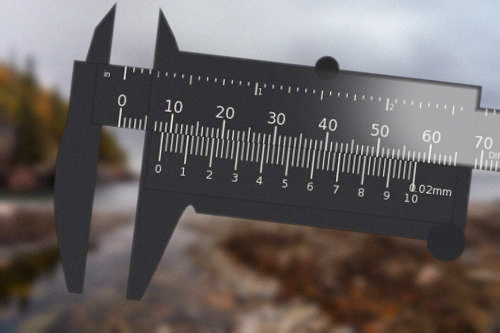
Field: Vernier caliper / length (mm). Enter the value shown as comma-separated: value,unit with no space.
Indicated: 8.5,mm
